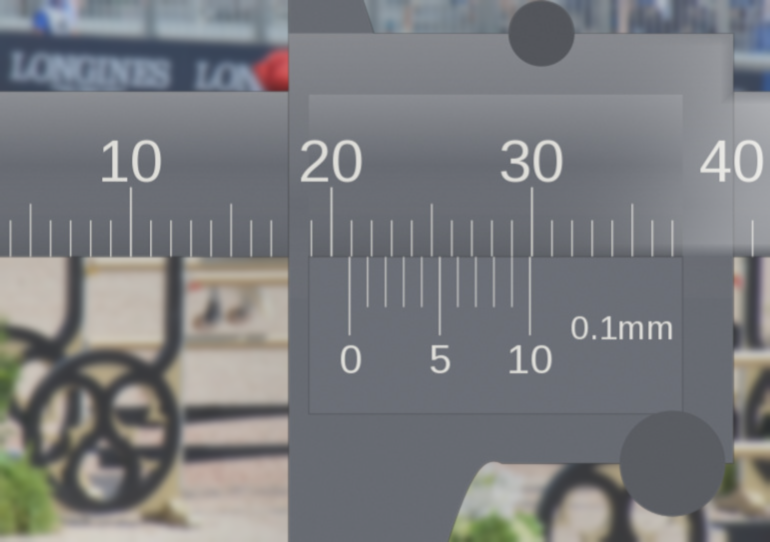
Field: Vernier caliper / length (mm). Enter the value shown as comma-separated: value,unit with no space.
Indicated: 20.9,mm
